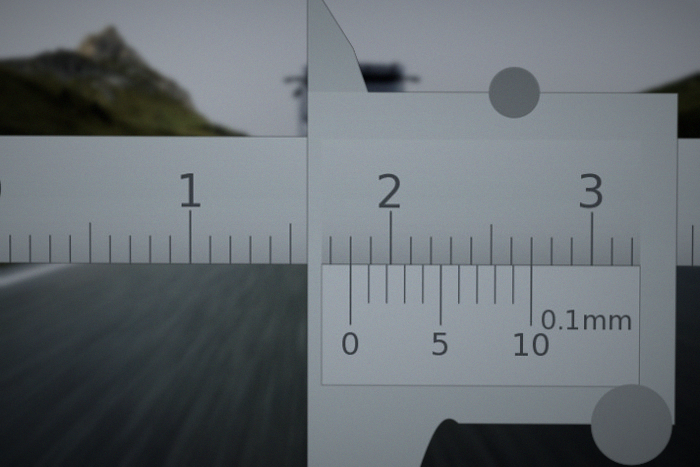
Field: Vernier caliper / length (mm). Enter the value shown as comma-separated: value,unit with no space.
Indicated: 18.0,mm
